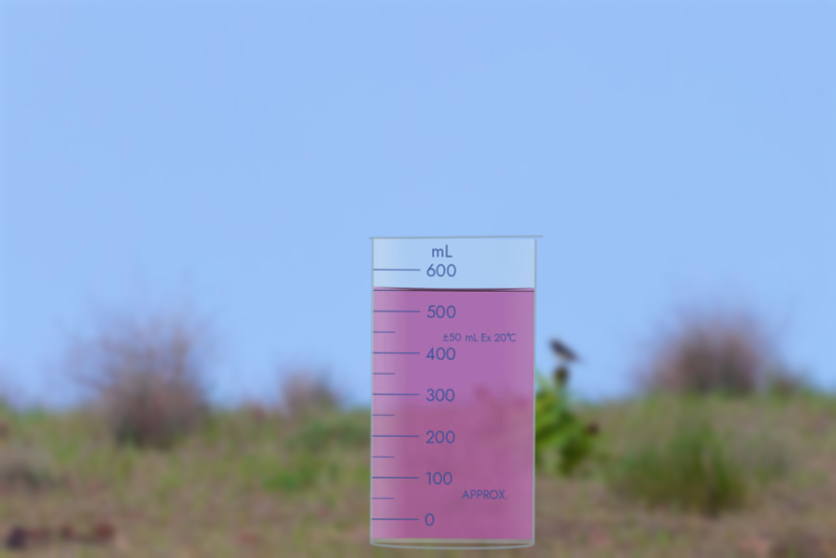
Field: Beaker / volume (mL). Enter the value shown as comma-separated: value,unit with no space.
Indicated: 550,mL
